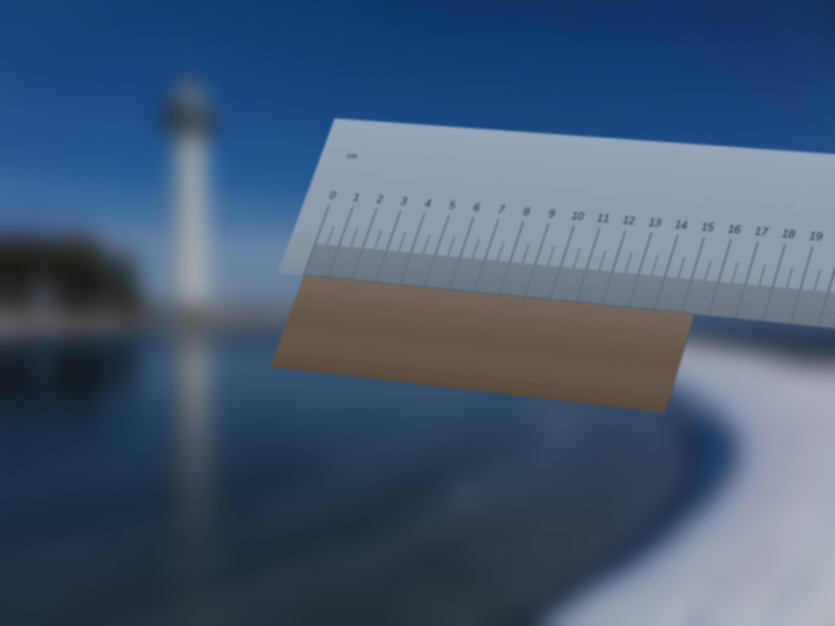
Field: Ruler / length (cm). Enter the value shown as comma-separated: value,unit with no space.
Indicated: 15.5,cm
